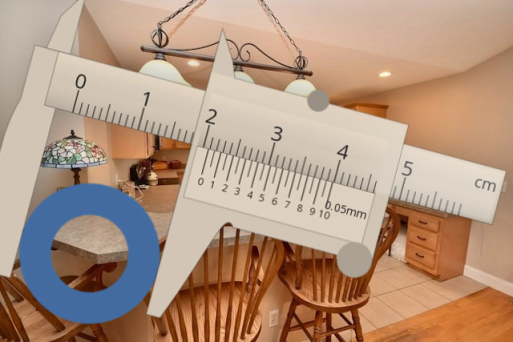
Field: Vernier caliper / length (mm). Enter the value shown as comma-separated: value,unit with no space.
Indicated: 20.8,mm
